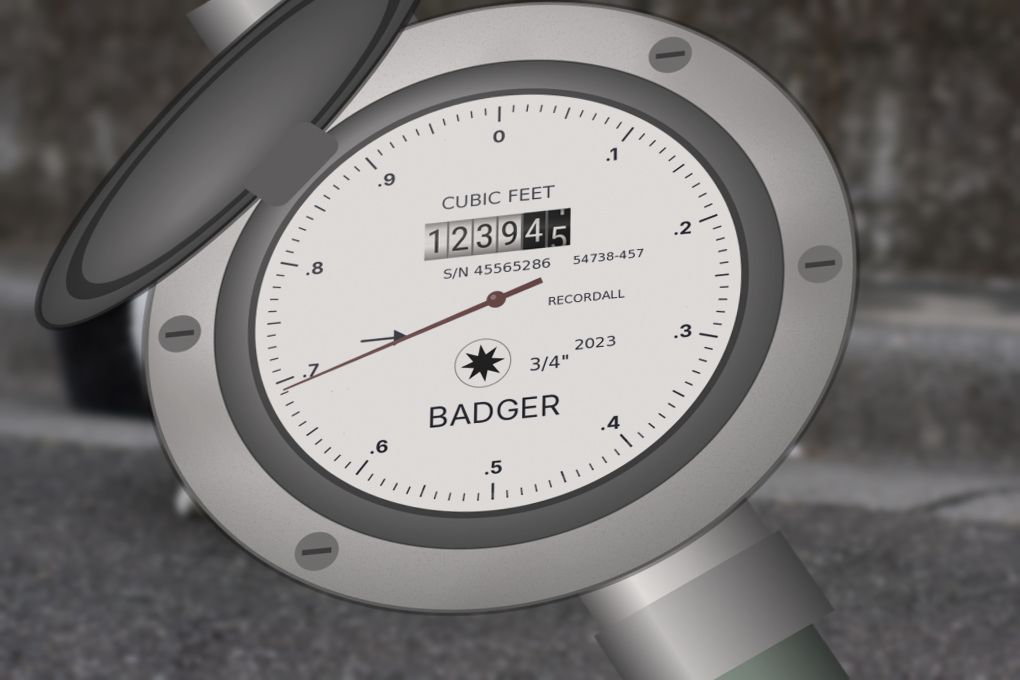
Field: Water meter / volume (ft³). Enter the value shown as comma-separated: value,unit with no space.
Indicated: 123944.69,ft³
